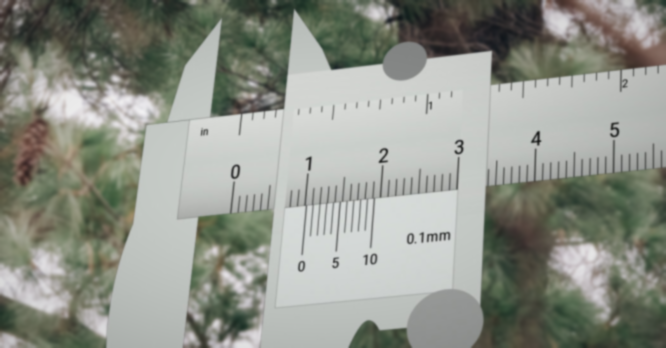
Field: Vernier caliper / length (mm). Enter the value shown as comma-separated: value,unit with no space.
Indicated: 10.2,mm
